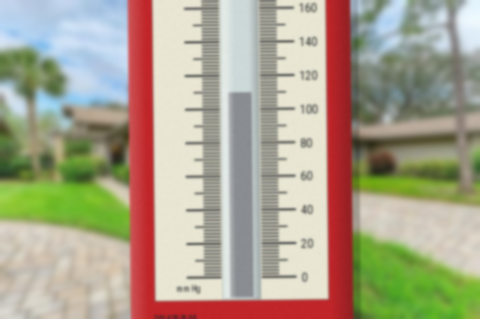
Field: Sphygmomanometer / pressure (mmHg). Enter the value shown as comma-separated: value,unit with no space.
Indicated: 110,mmHg
